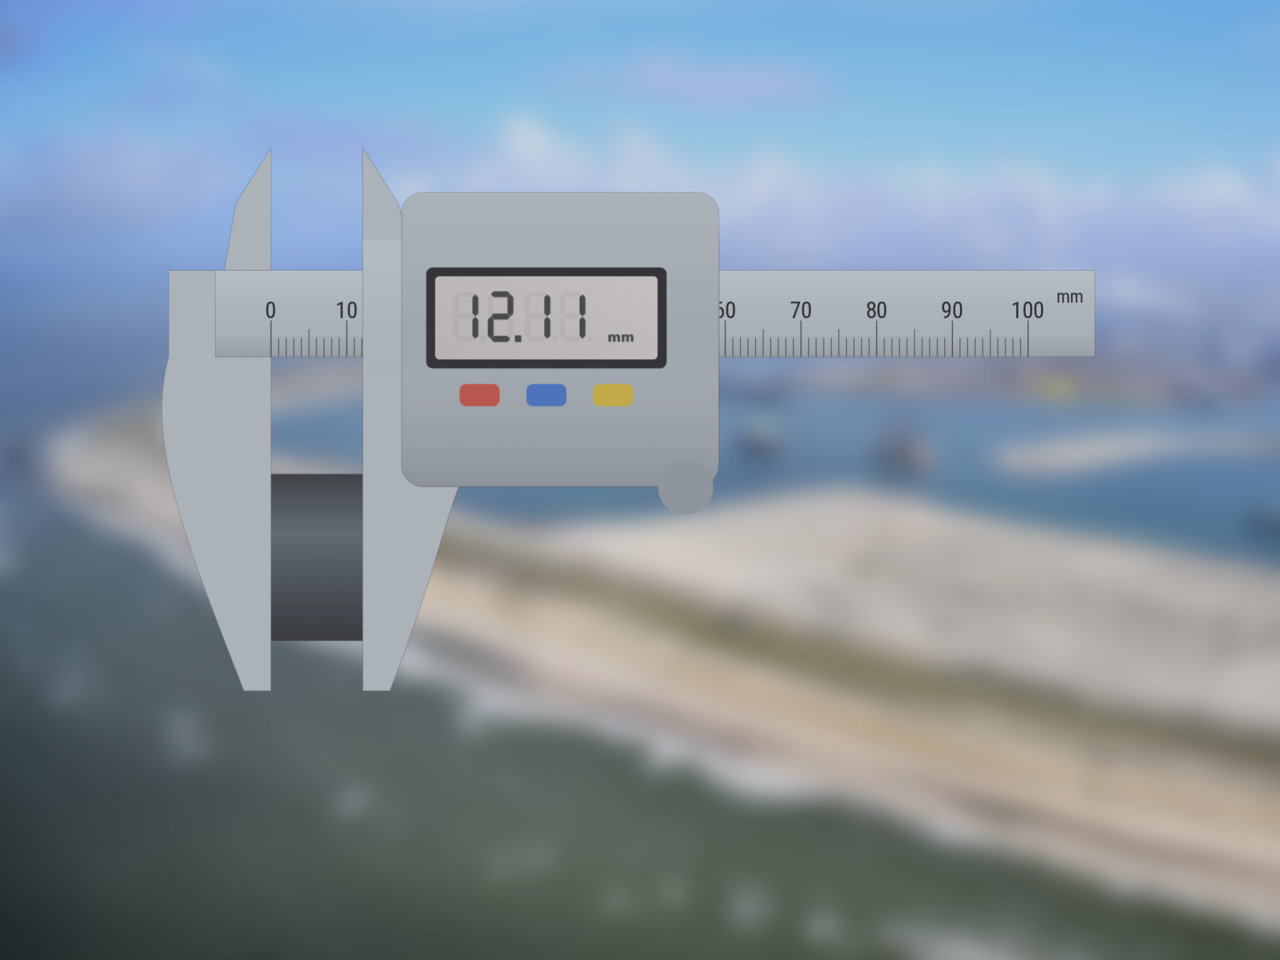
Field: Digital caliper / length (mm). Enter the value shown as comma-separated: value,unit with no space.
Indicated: 12.11,mm
